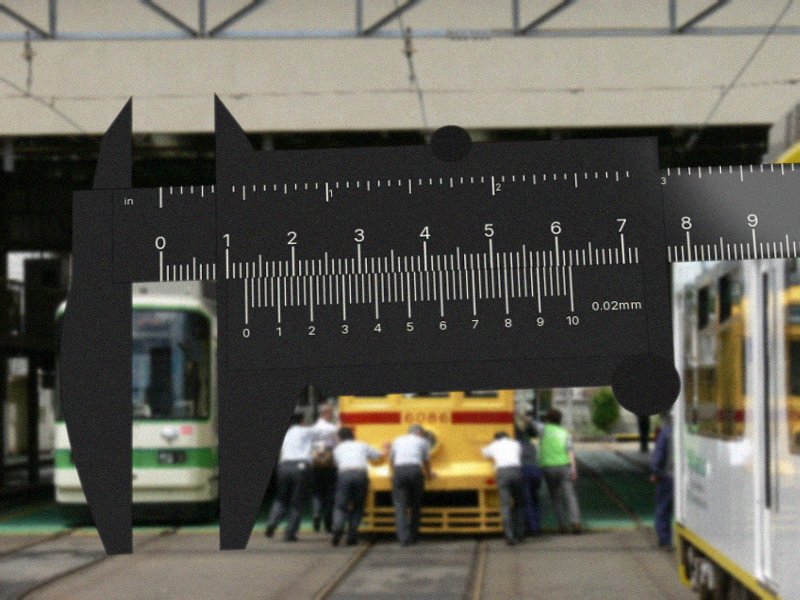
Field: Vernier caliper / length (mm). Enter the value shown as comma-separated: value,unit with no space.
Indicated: 12.8,mm
